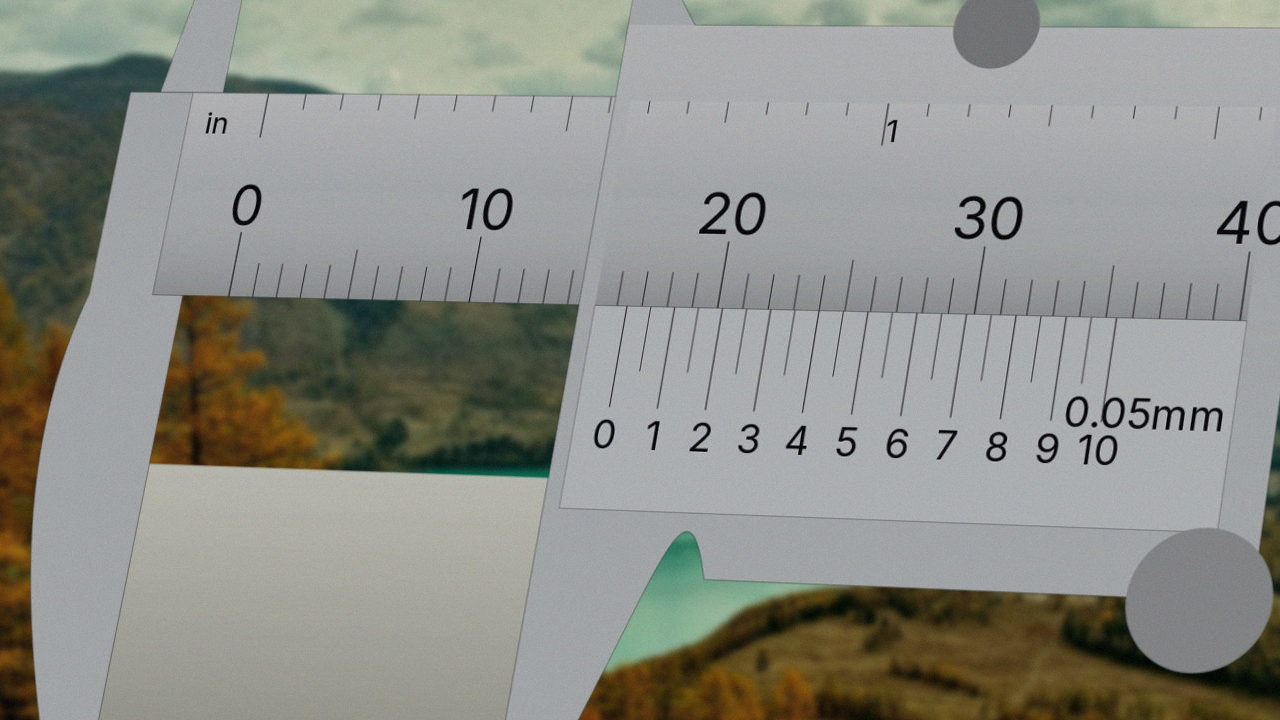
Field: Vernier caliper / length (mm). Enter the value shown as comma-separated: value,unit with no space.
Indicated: 16.40,mm
